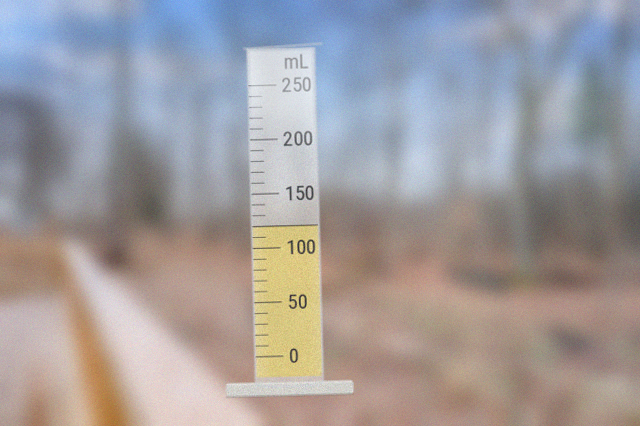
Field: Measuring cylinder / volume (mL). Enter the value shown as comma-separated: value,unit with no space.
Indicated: 120,mL
